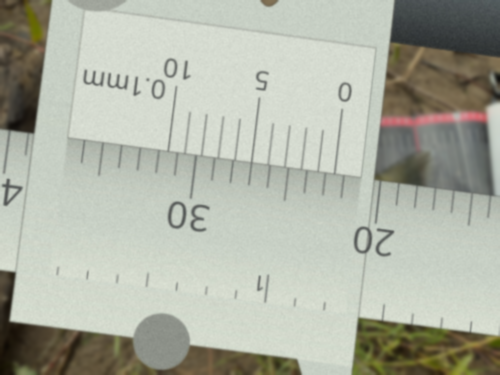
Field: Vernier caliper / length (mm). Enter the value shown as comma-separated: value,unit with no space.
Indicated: 22.5,mm
